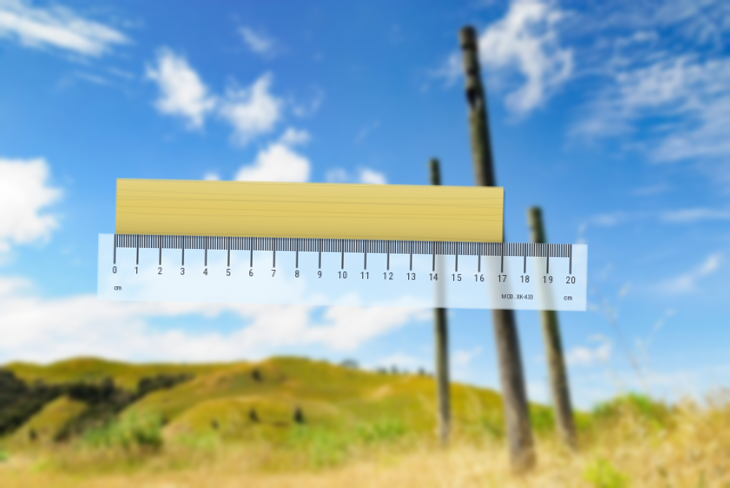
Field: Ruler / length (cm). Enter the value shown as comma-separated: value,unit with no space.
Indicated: 17,cm
